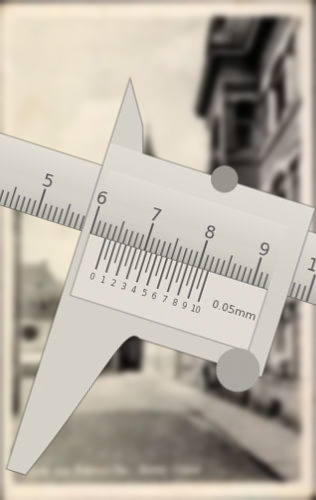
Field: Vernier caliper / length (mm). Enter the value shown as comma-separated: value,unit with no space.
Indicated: 62.8,mm
